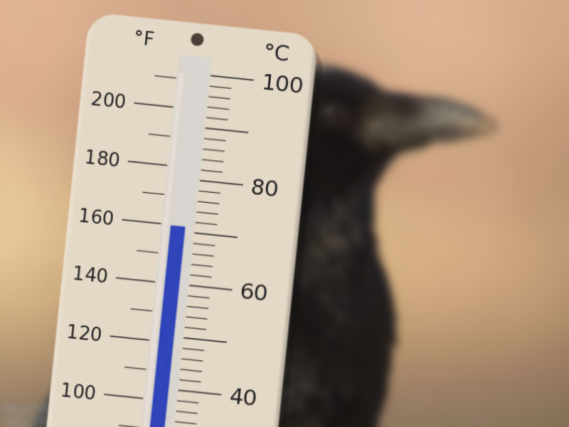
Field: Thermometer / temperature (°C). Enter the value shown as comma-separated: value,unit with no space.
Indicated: 71,°C
